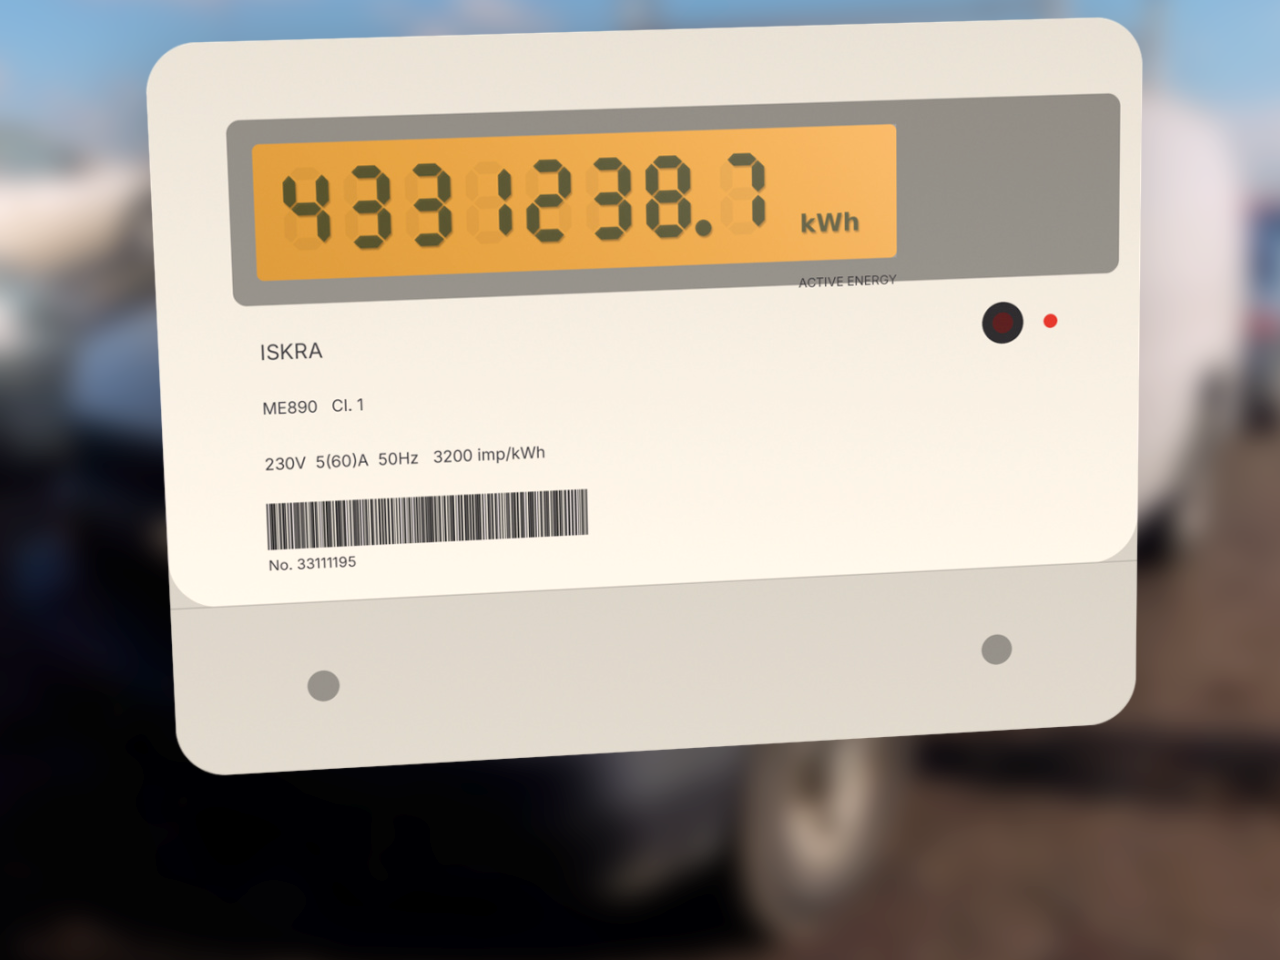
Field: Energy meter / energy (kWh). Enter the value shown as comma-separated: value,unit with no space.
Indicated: 4331238.7,kWh
